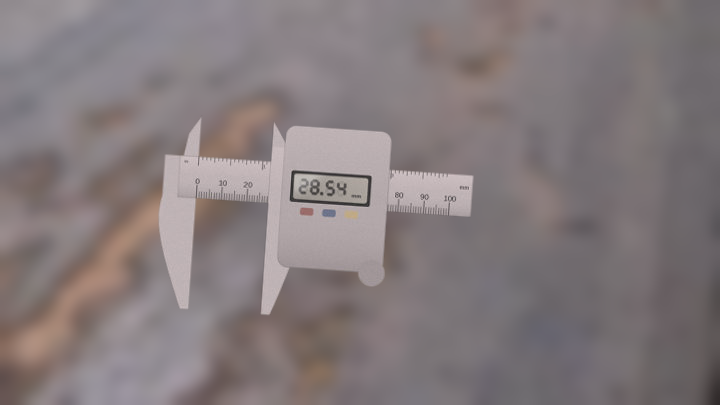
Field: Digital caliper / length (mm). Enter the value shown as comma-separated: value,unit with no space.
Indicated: 28.54,mm
